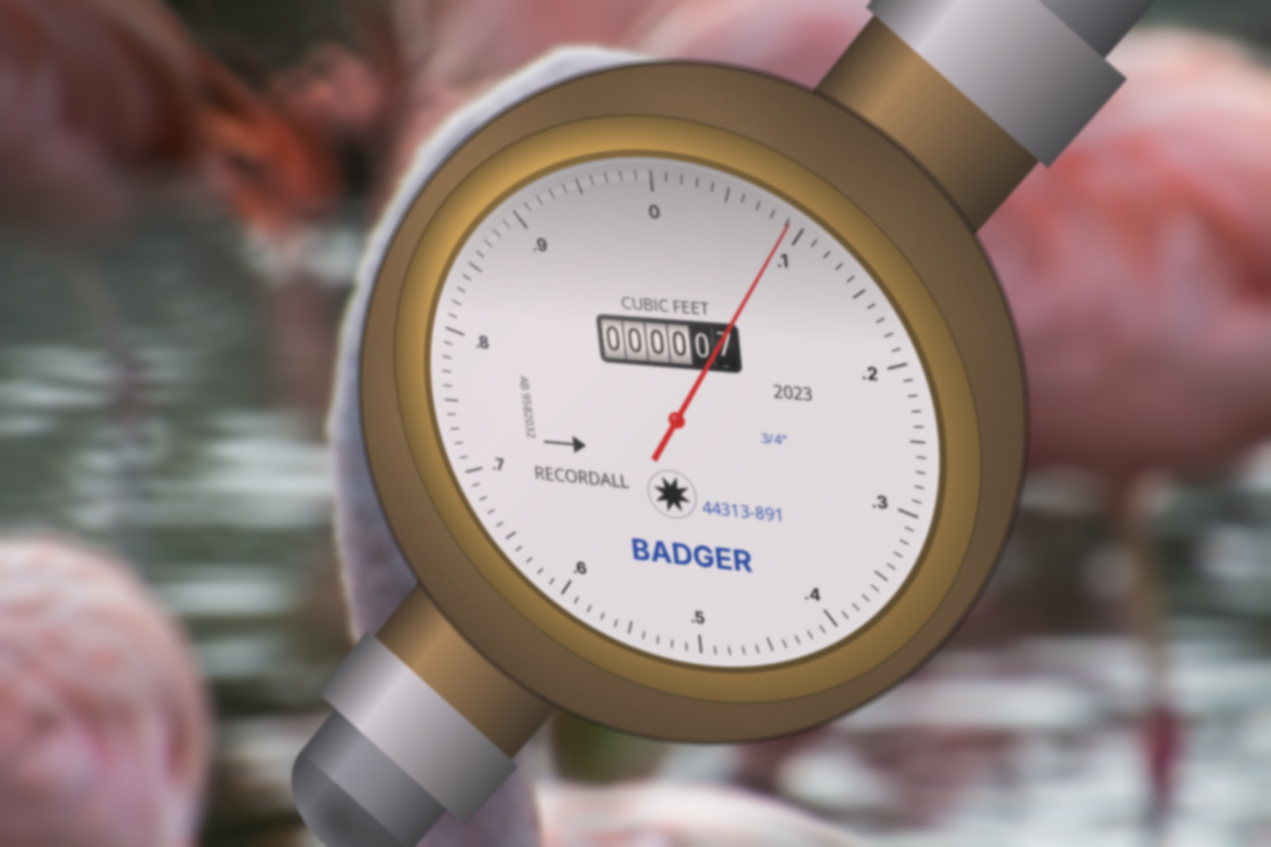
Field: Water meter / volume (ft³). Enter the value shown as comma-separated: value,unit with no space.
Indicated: 7.09,ft³
